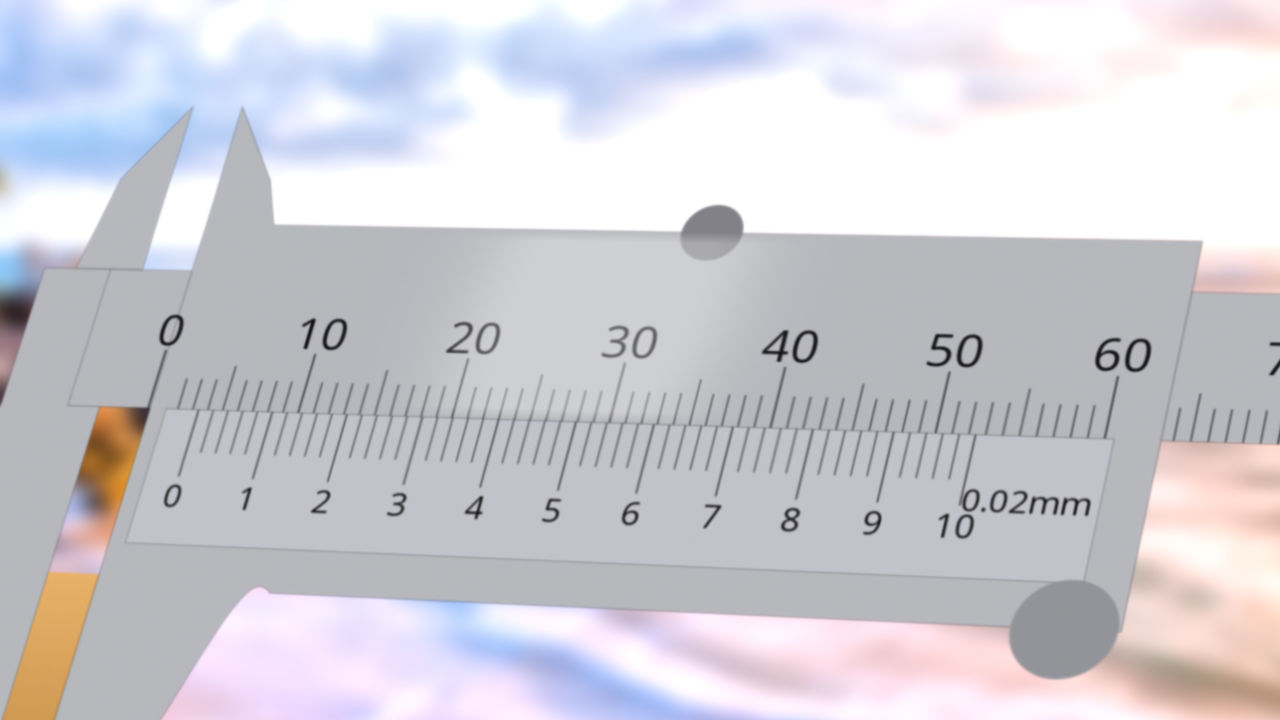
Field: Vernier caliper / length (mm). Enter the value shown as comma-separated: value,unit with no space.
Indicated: 3.4,mm
